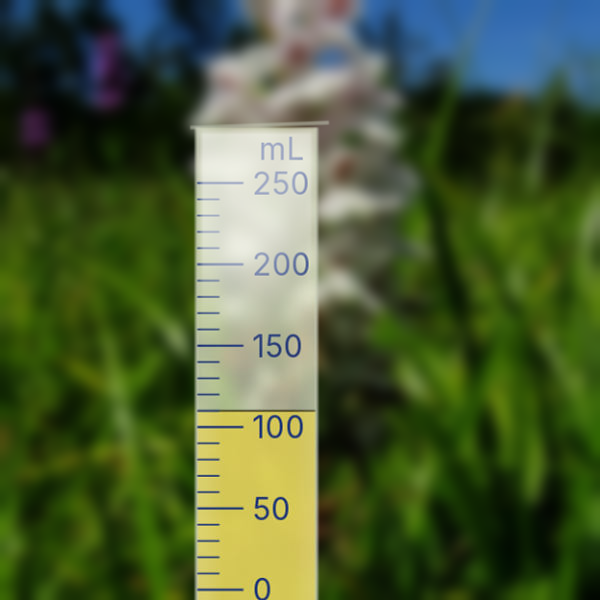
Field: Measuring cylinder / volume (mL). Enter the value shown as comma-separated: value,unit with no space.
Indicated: 110,mL
